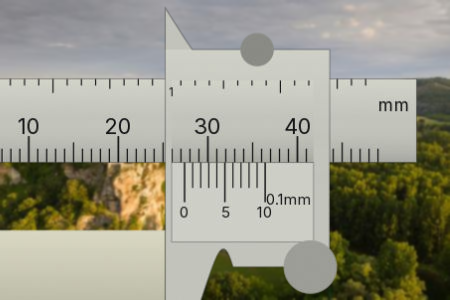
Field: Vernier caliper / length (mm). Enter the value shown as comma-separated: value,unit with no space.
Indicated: 27.4,mm
